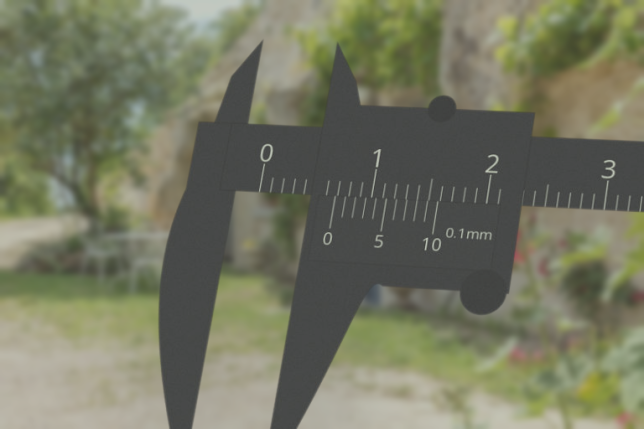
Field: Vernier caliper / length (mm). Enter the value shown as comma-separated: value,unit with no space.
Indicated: 6.8,mm
